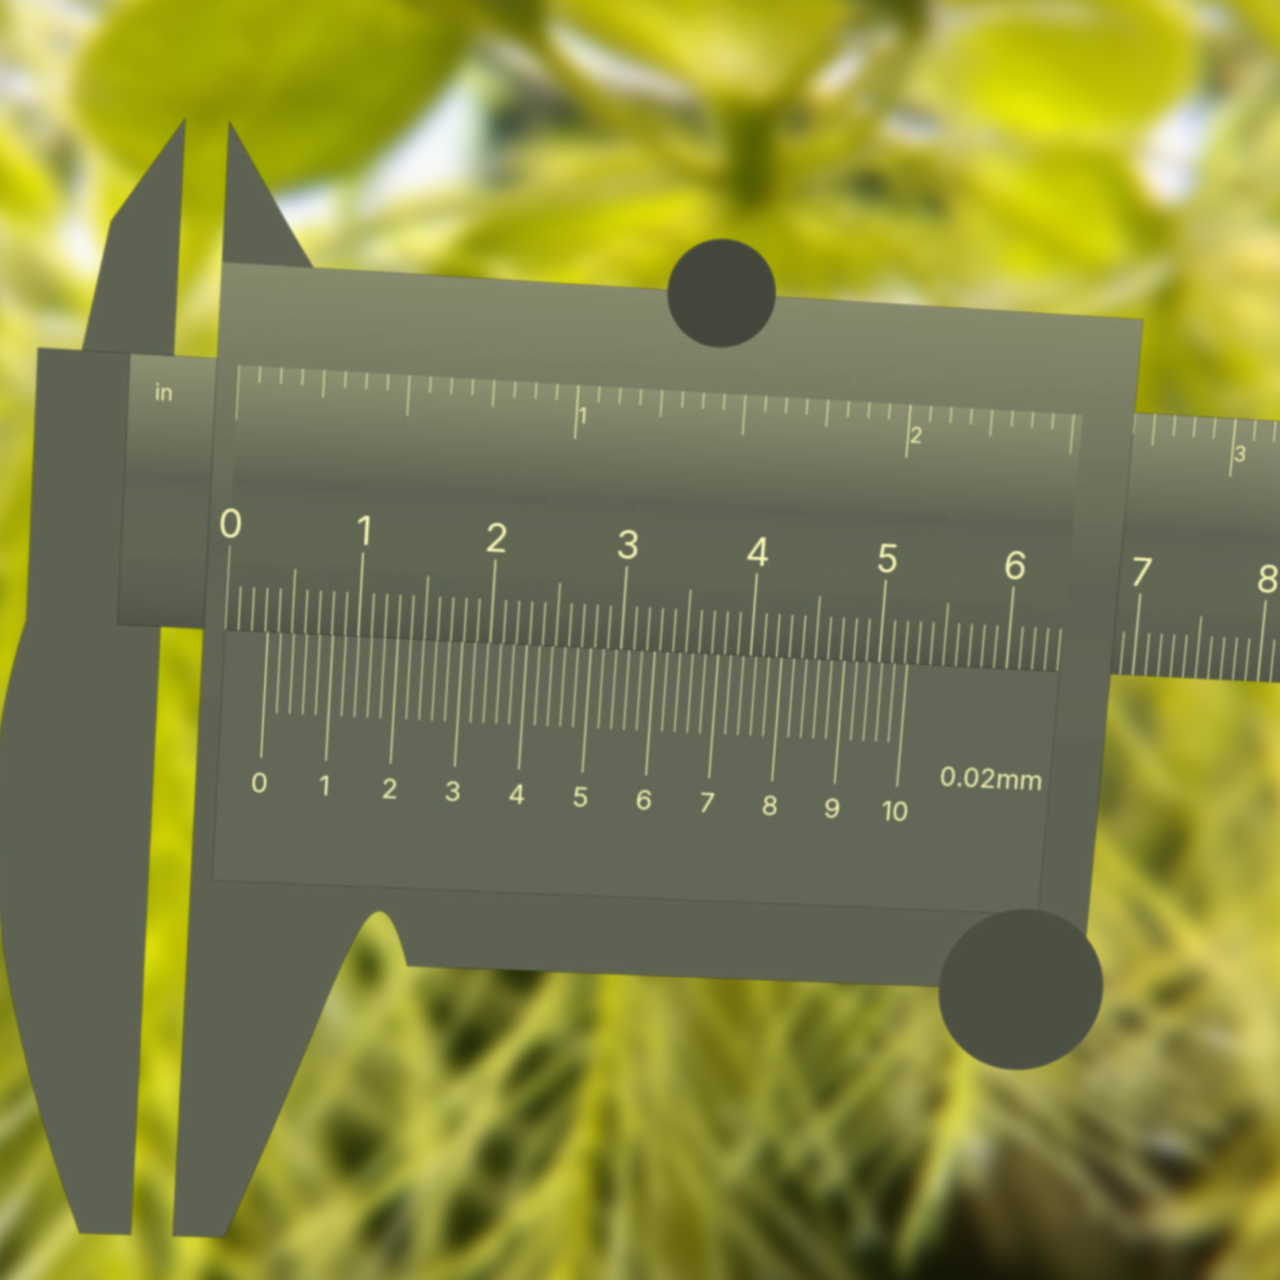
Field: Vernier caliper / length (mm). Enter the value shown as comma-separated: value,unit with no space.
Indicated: 3.2,mm
